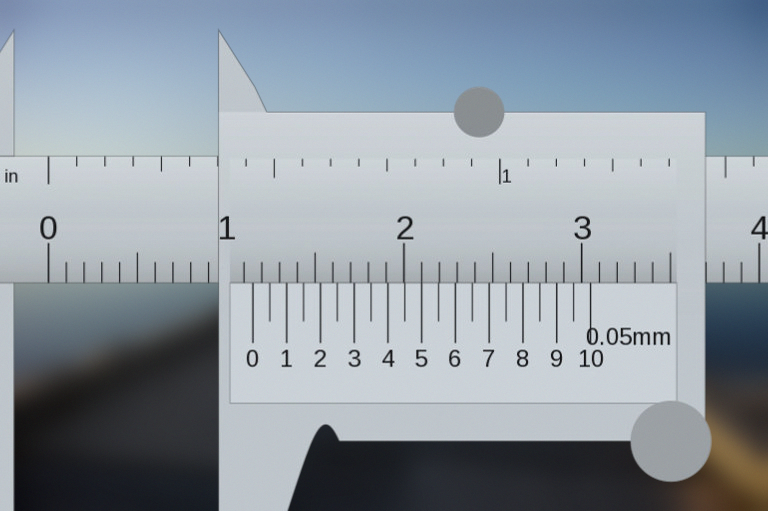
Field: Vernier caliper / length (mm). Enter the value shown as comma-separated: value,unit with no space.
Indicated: 11.5,mm
